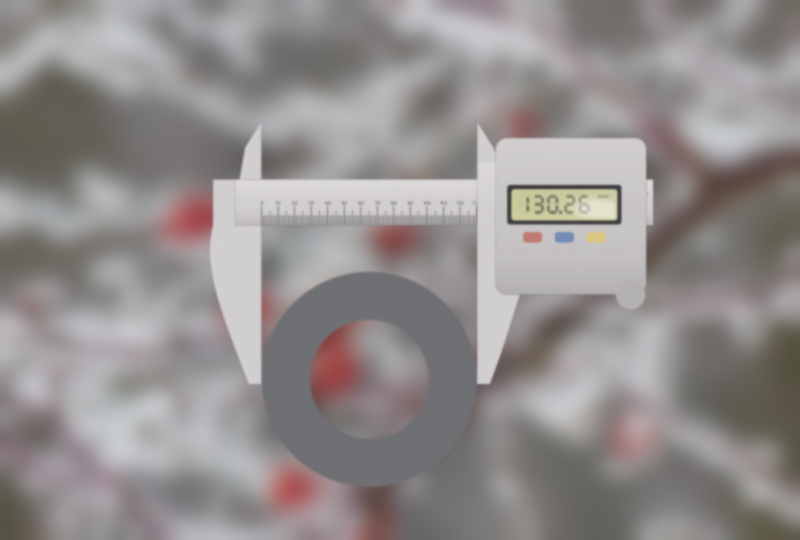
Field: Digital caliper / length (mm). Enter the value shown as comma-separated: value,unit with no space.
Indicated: 130.26,mm
